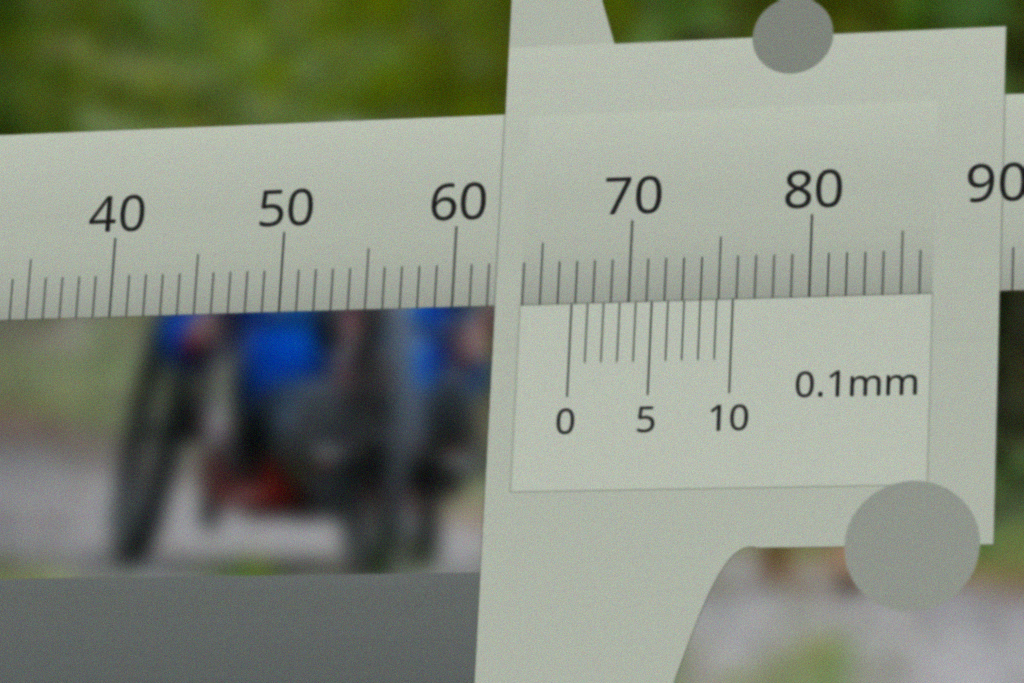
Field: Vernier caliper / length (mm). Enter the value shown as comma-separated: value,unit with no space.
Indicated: 66.8,mm
